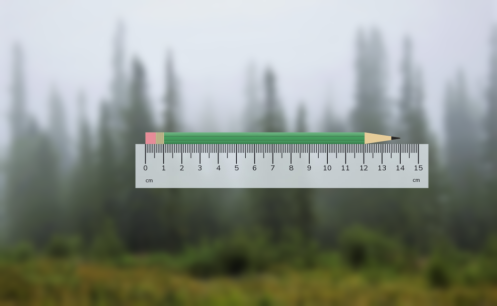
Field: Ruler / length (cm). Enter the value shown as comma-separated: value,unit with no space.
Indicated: 14,cm
